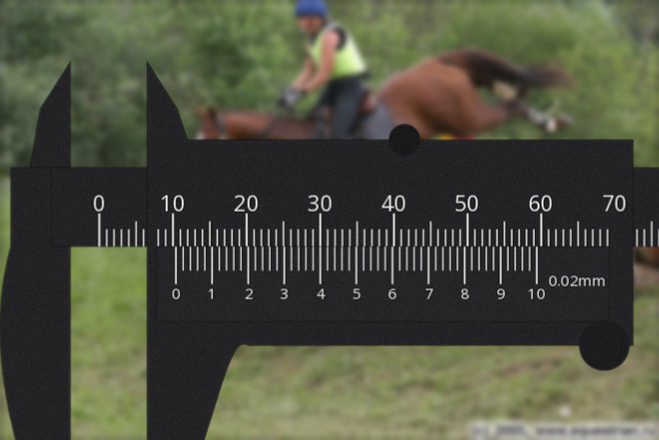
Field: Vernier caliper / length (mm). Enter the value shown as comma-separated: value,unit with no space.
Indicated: 10.4,mm
